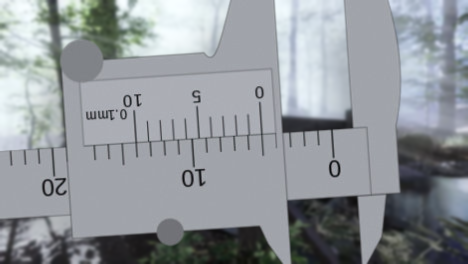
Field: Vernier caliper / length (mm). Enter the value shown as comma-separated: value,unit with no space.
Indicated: 5.0,mm
